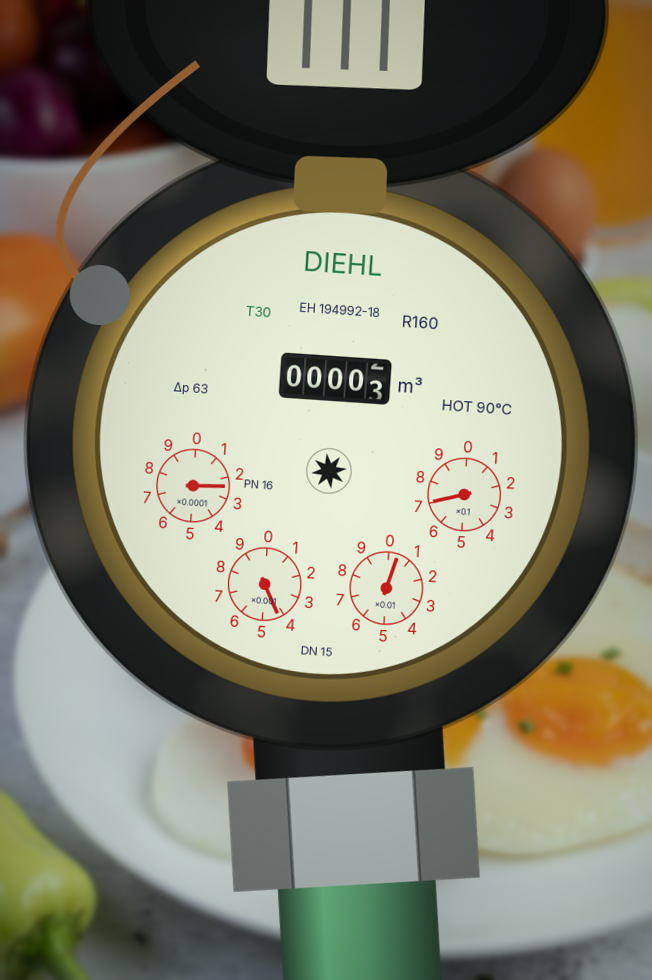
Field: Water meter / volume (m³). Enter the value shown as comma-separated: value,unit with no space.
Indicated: 2.7042,m³
